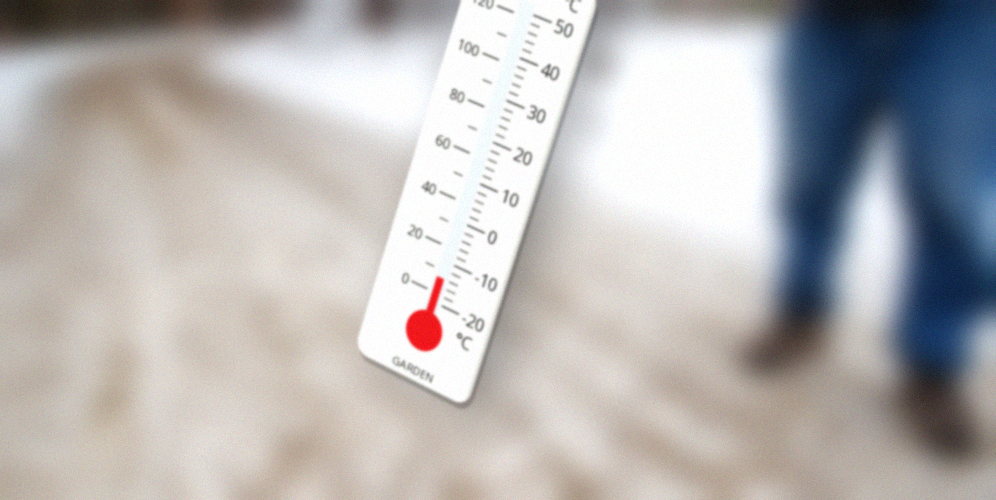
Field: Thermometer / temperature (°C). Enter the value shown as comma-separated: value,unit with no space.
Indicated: -14,°C
